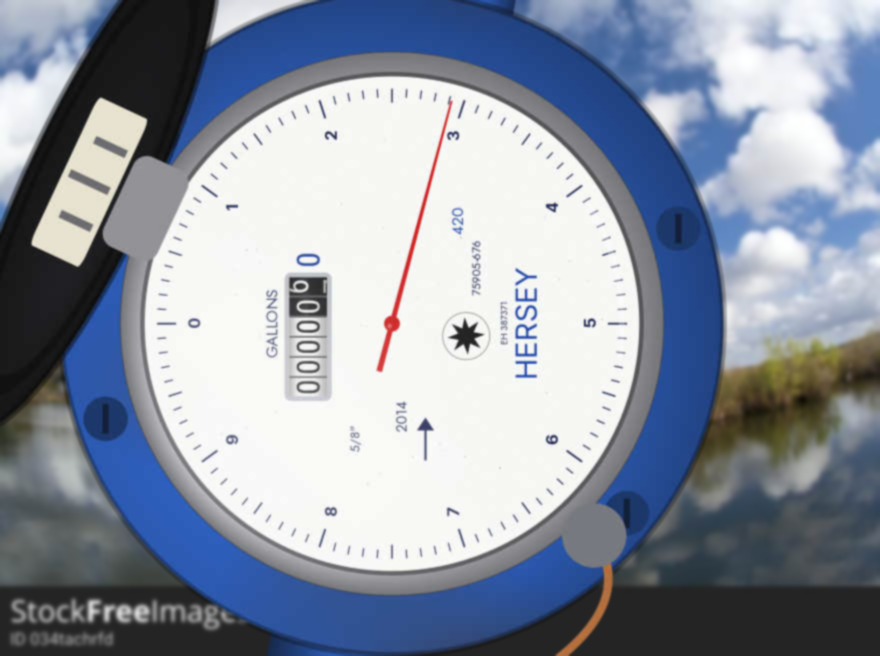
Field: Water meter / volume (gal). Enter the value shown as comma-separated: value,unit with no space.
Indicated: 62.9,gal
